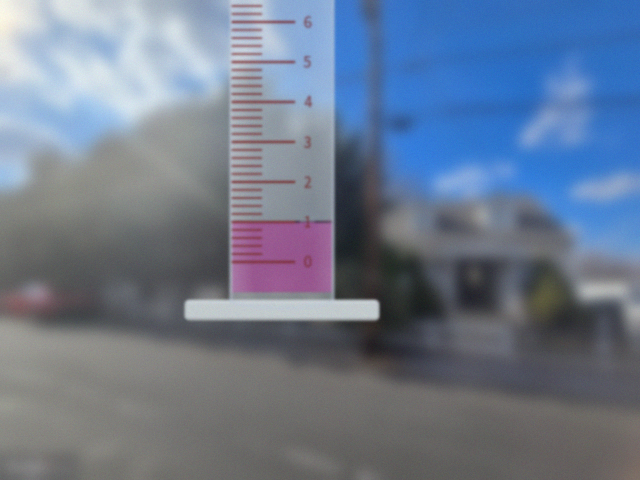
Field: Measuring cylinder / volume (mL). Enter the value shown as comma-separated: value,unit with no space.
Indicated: 1,mL
